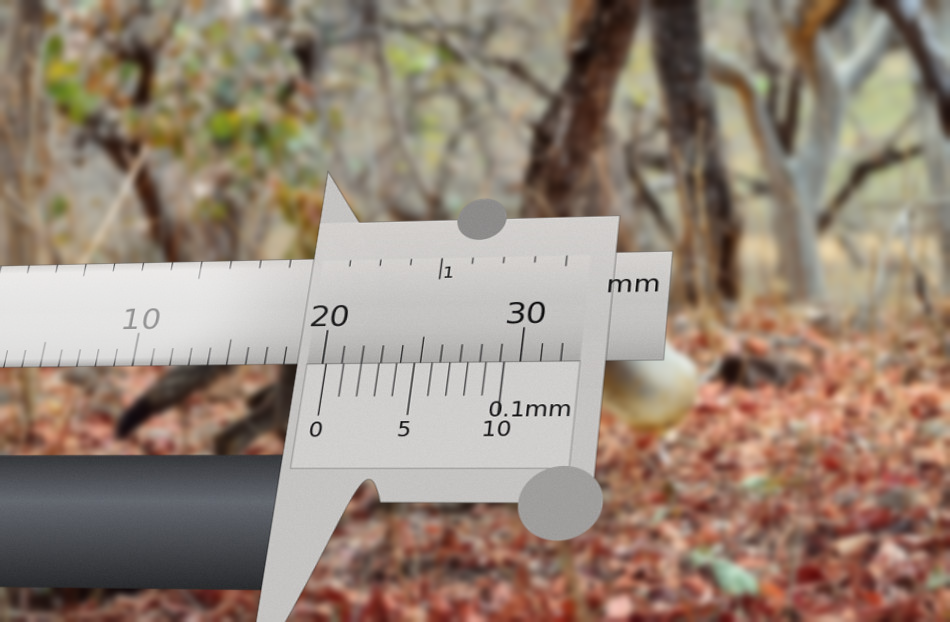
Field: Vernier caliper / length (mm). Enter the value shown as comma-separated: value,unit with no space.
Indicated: 20.2,mm
